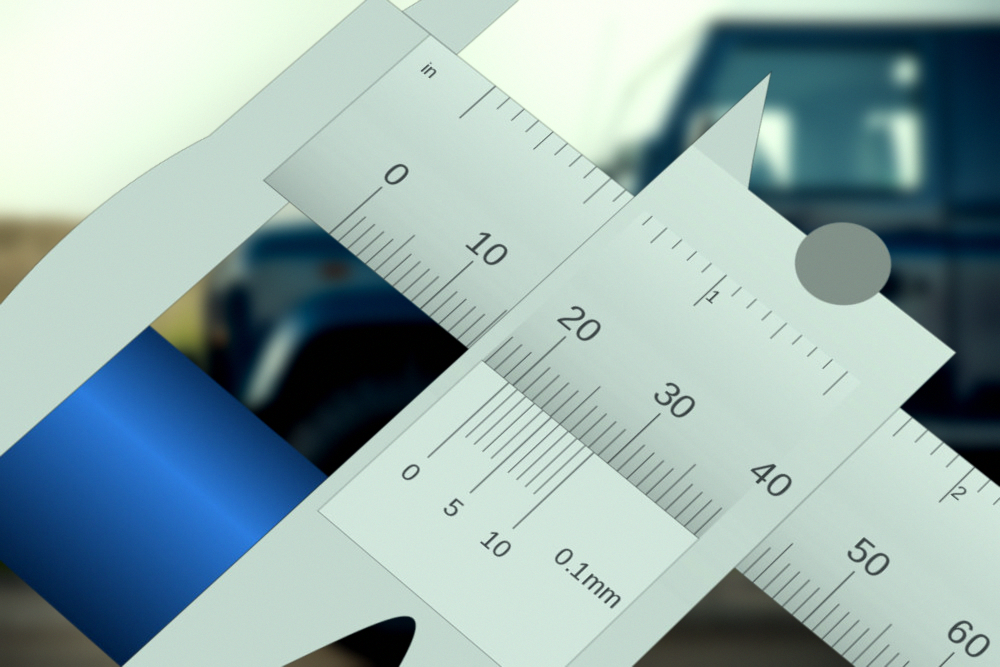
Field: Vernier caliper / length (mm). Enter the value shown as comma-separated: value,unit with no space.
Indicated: 19.6,mm
